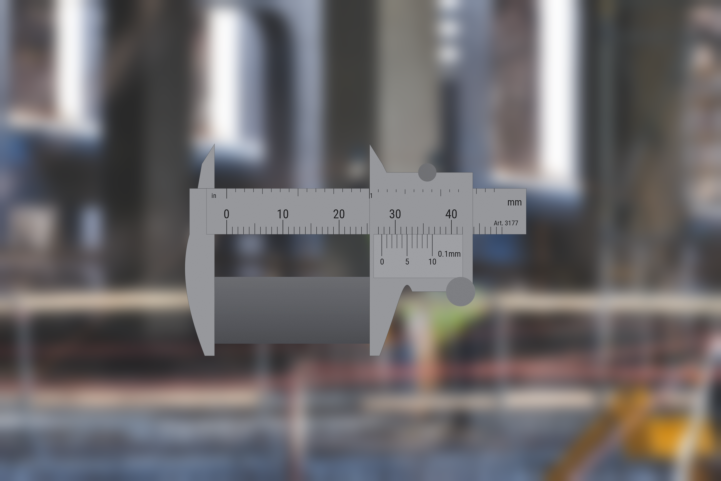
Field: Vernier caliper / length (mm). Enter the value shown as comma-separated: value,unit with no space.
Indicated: 27.6,mm
